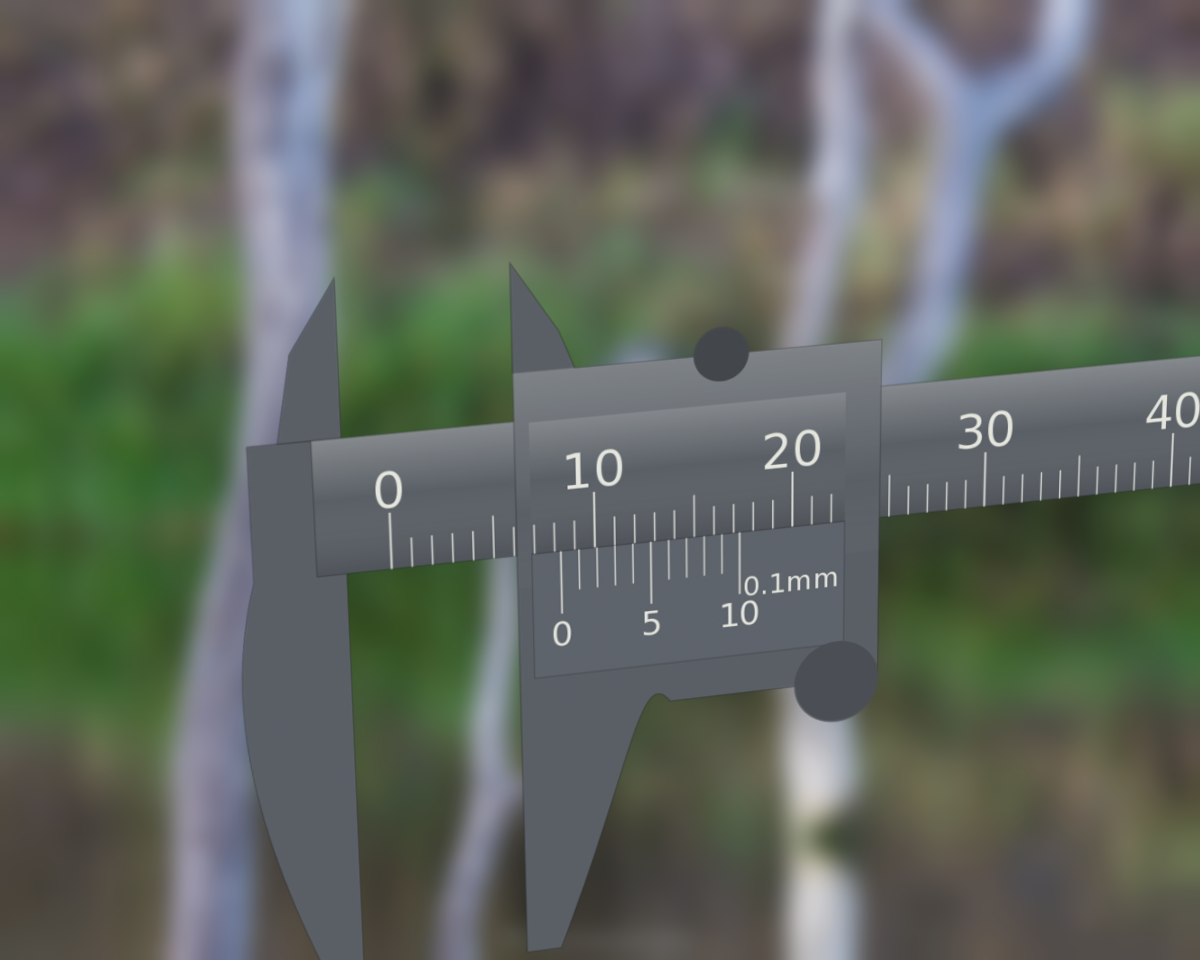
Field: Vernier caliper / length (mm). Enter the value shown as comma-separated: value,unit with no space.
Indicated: 8.3,mm
